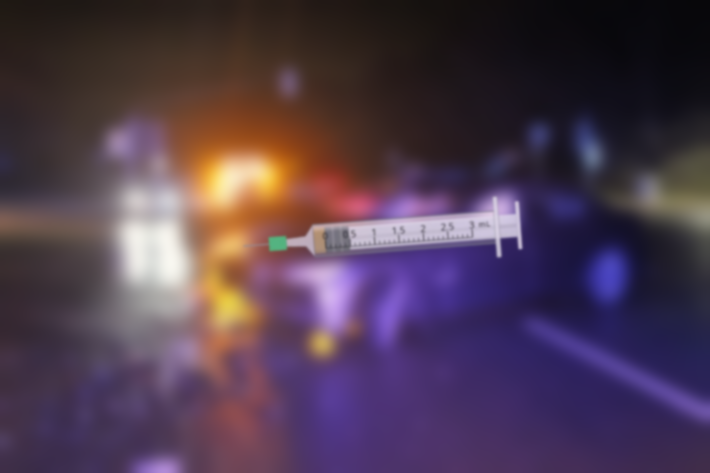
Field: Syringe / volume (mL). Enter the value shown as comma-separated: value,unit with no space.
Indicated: 0,mL
